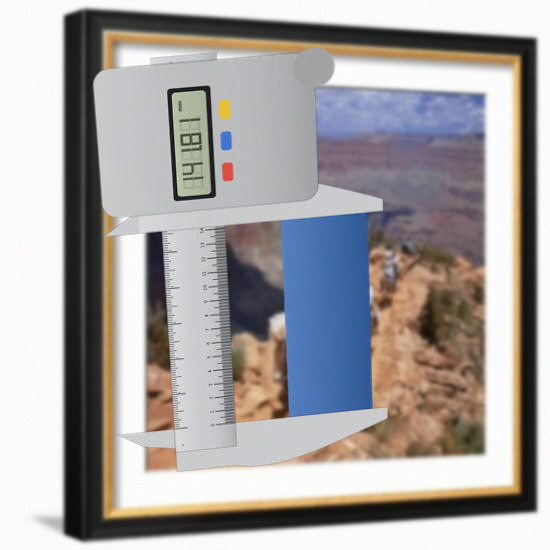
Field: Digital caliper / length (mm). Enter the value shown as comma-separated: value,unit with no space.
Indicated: 141.81,mm
